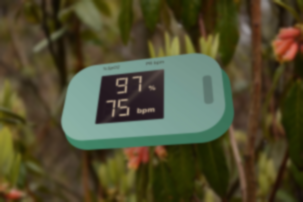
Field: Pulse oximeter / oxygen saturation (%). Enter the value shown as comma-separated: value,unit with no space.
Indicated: 97,%
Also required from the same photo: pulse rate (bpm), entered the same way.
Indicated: 75,bpm
